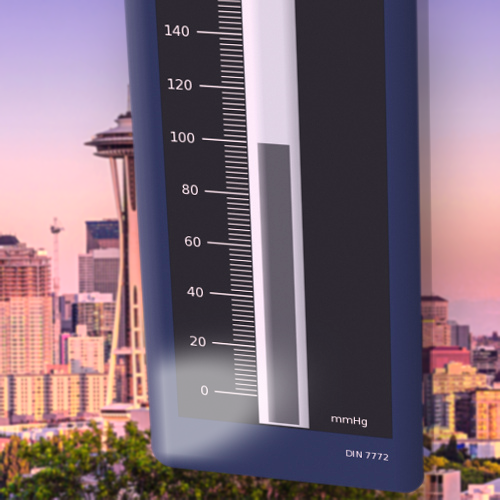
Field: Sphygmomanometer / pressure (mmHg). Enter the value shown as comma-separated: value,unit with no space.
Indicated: 100,mmHg
